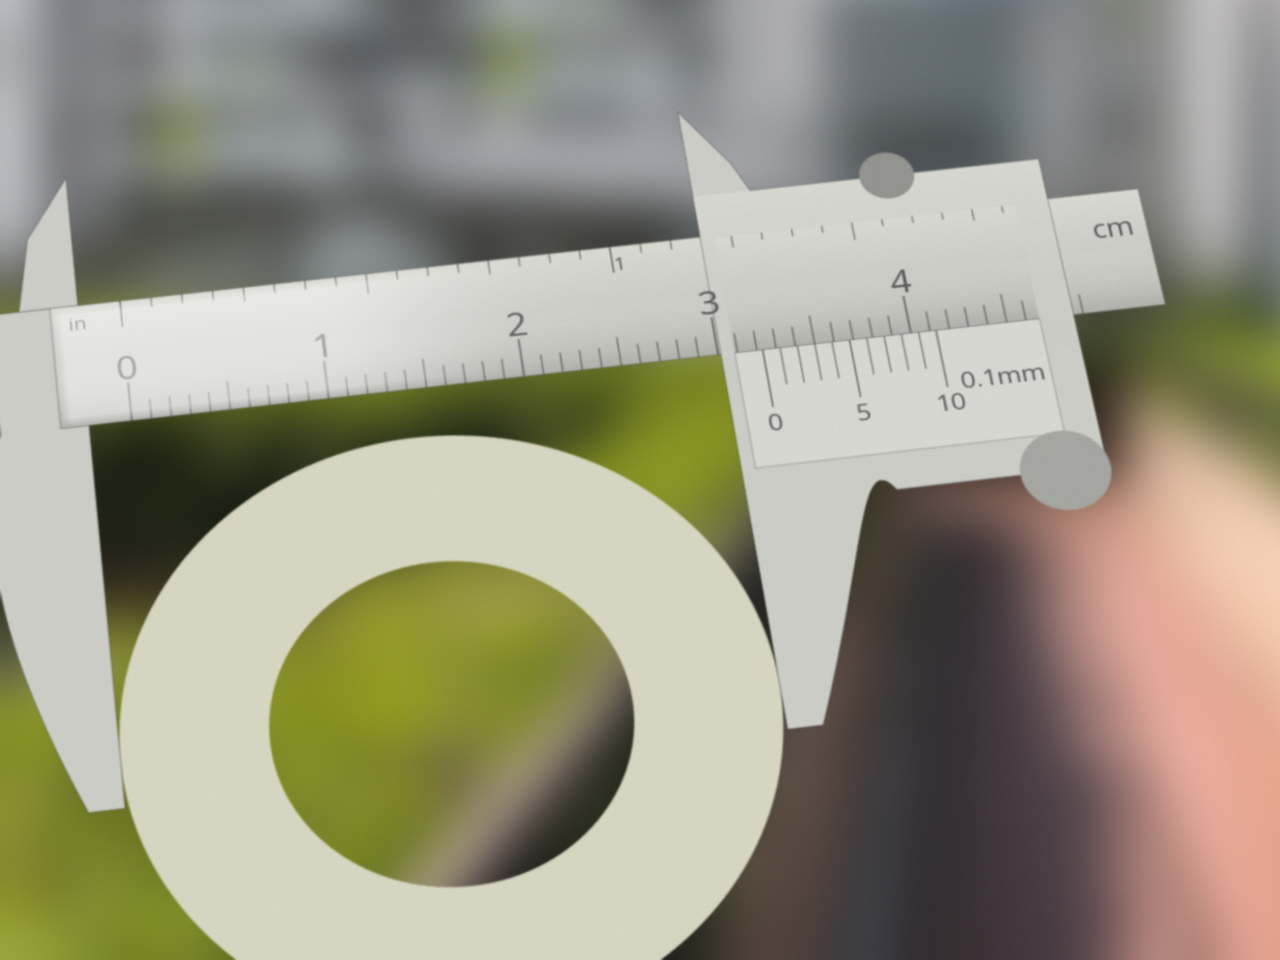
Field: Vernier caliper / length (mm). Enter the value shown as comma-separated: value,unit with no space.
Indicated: 32.3,mm
